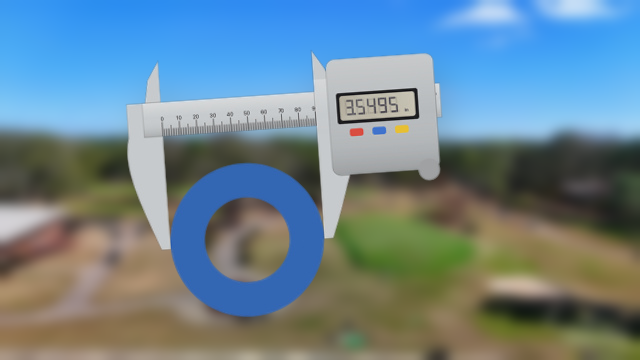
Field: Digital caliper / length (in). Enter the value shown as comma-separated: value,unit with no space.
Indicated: 3.5495,in
